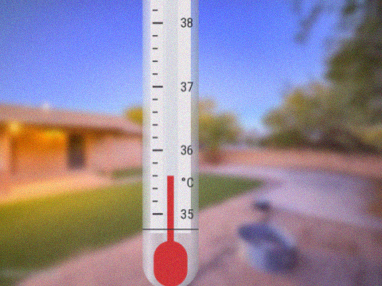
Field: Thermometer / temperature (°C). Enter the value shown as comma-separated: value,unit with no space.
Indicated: 35.6,°C
